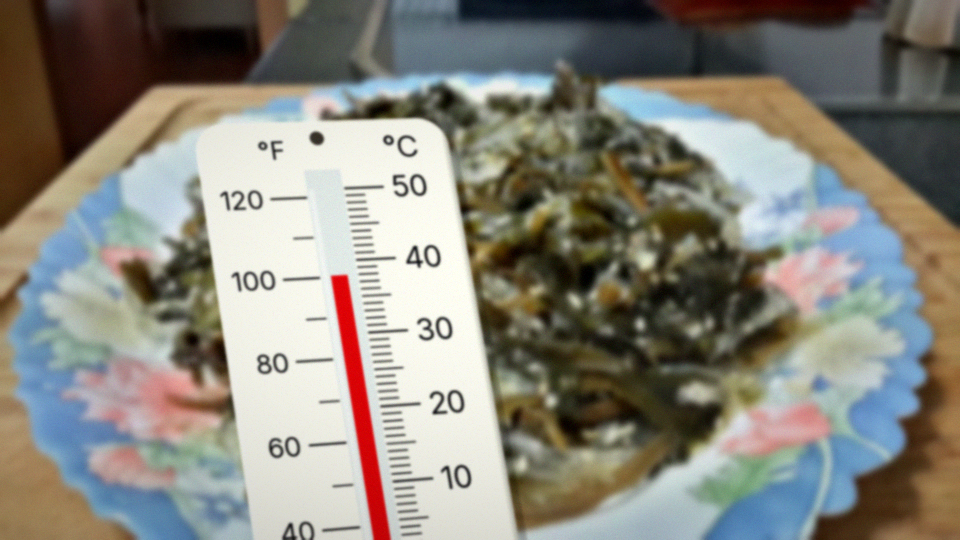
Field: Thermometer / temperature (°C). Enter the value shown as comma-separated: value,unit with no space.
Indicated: 38,°C
